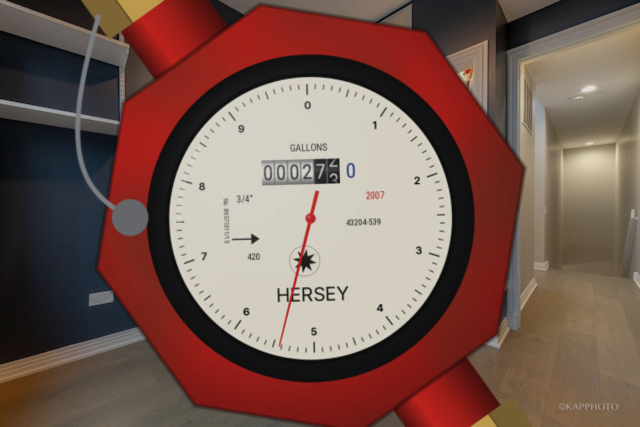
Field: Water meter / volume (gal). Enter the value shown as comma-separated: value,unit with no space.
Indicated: 2725.4,gal
